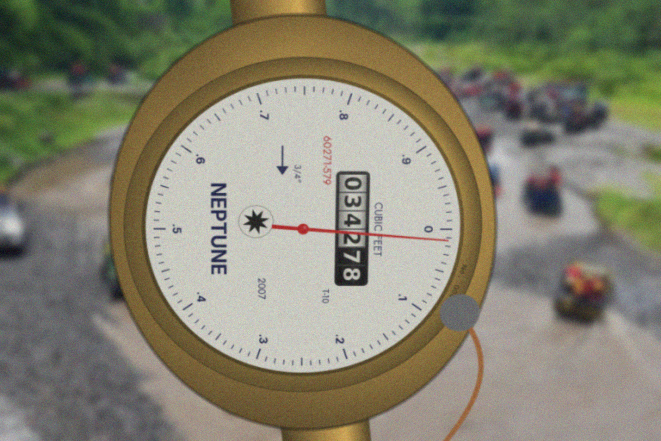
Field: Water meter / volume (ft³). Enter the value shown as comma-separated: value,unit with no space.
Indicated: 34278.01,ft³
